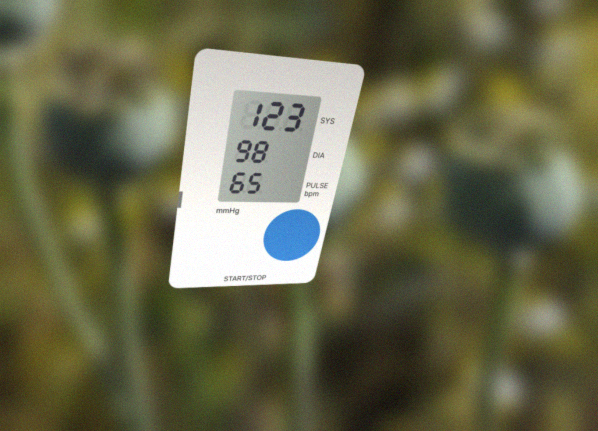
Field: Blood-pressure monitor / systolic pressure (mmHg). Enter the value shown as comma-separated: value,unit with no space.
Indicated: 123,mmHg
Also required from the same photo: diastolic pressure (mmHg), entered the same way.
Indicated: 98,mmHg
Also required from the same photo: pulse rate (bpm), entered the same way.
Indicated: 65,bpm
